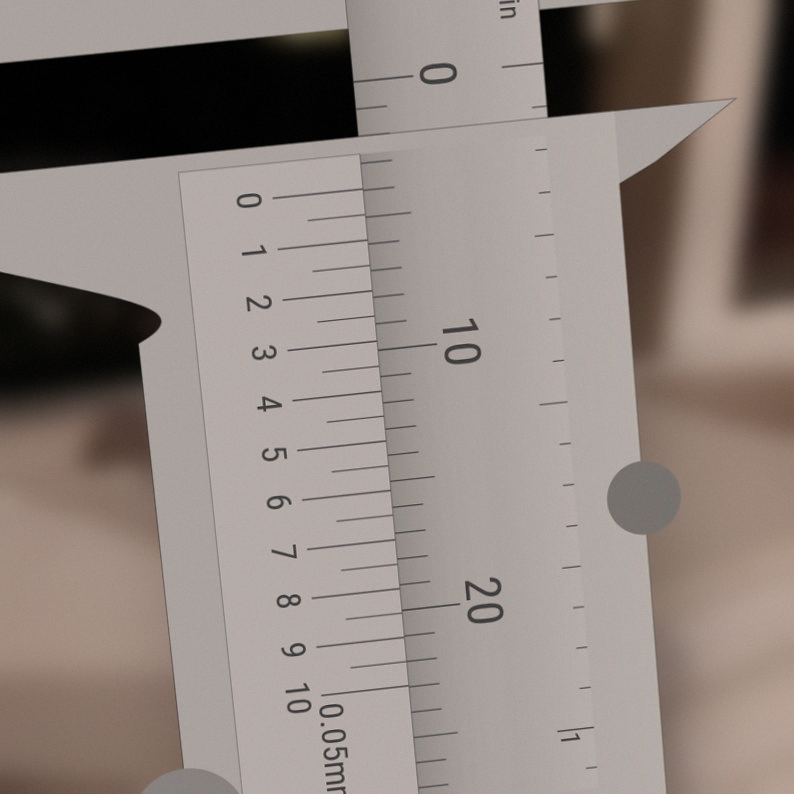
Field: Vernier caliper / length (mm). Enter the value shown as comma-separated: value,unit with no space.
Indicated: 3.95,mm
